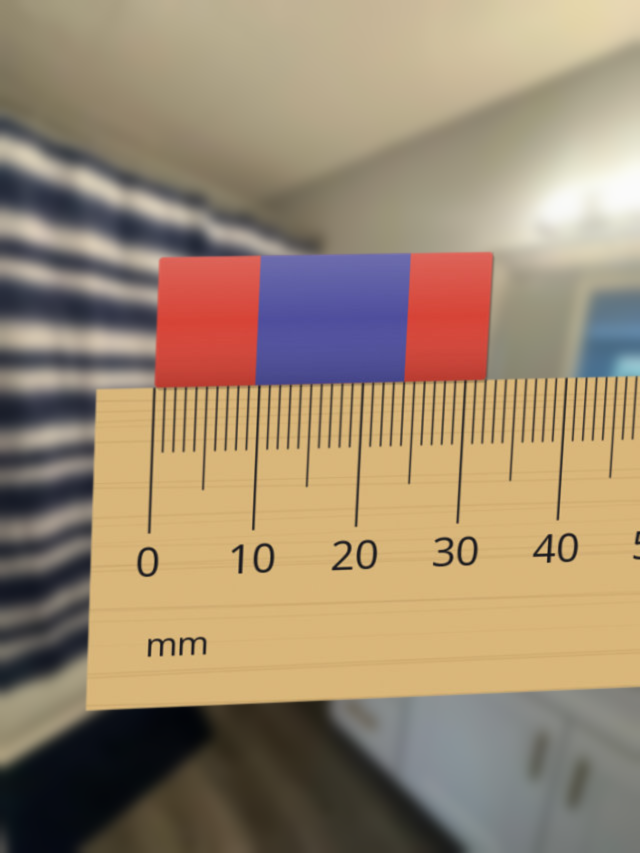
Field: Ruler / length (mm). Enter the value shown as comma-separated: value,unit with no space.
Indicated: 32,mm
